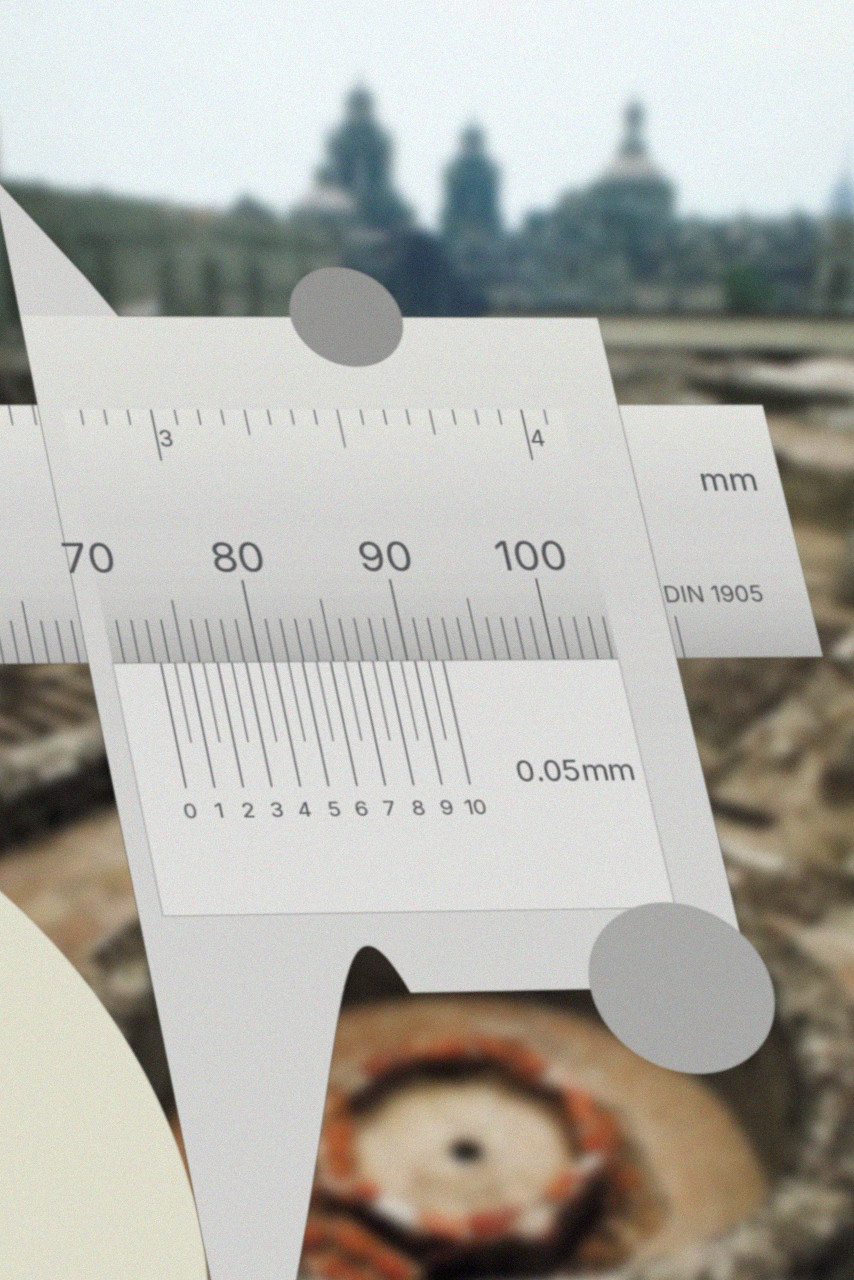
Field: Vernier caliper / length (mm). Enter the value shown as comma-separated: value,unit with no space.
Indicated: 73.4,mm
